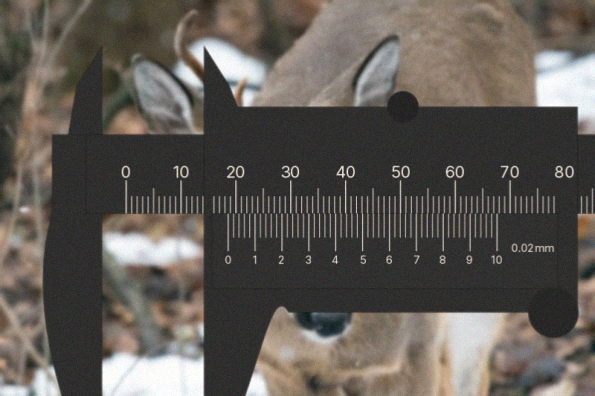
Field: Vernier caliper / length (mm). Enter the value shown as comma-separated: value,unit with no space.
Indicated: 18.6,mm
